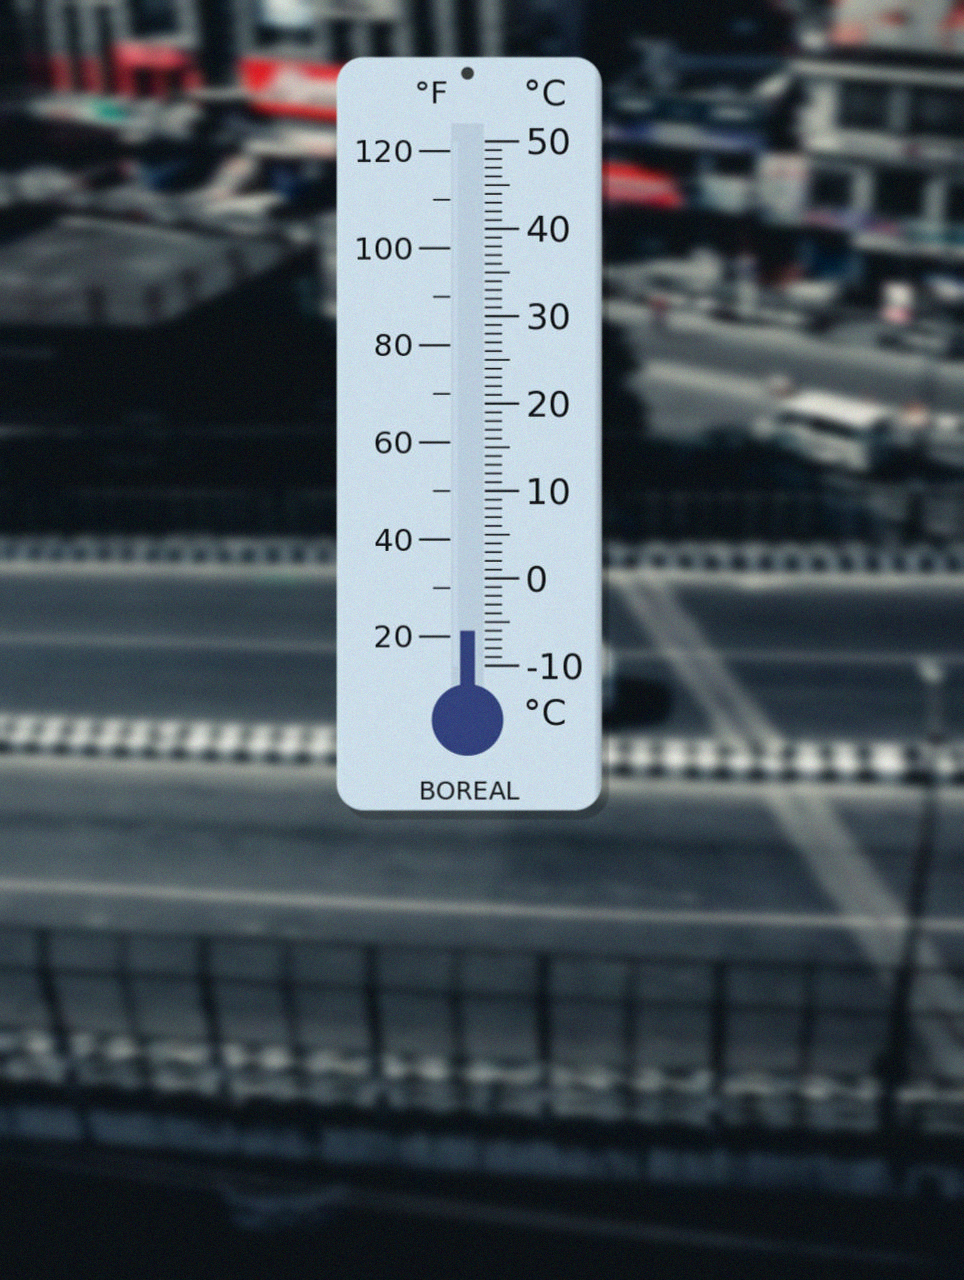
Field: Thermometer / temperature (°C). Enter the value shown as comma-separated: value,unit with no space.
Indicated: -6,°C
